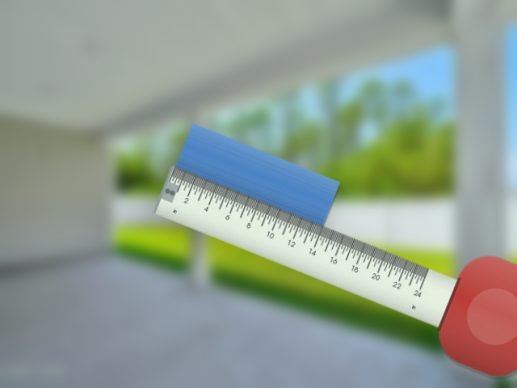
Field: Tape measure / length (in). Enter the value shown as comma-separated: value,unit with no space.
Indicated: 14,in
